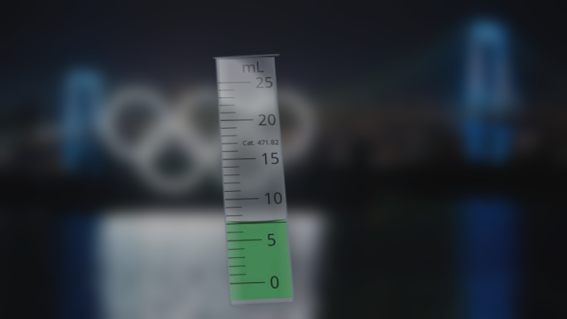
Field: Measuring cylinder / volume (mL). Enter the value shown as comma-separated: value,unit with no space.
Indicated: 7,mL
